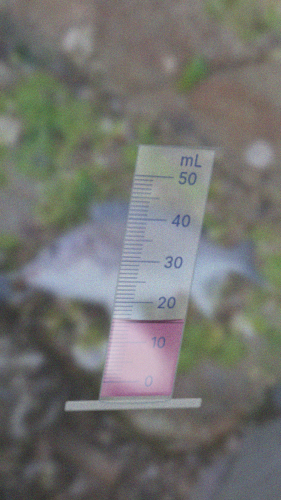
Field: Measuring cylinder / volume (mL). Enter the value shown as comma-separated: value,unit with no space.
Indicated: 15,mL
